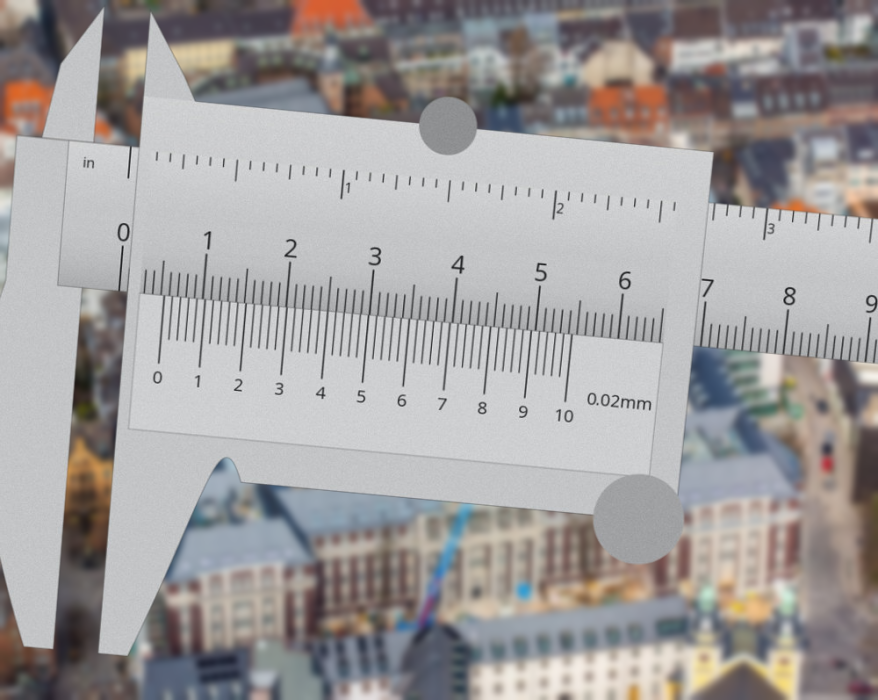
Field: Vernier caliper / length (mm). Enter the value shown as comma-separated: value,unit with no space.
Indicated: 5.4,mm
